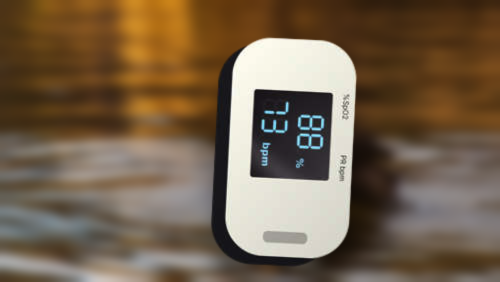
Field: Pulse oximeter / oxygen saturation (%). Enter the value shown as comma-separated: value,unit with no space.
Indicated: 88,%
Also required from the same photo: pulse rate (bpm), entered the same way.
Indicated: 73,bpm
